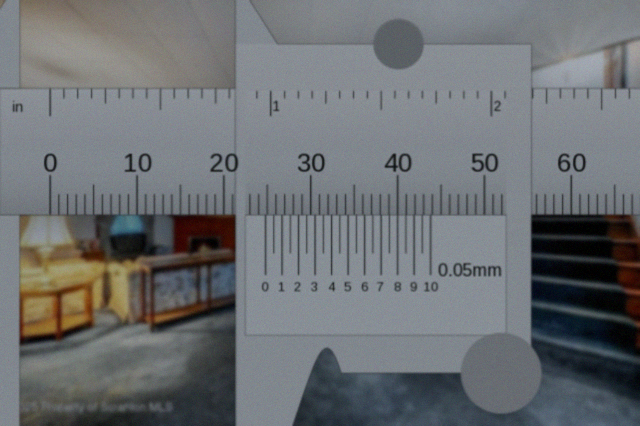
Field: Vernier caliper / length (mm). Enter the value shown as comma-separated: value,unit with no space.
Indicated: 24.8,mm
